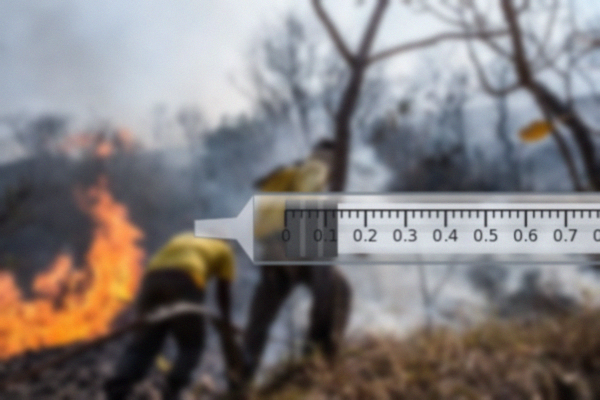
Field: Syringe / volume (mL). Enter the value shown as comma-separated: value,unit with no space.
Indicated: 0,mL
